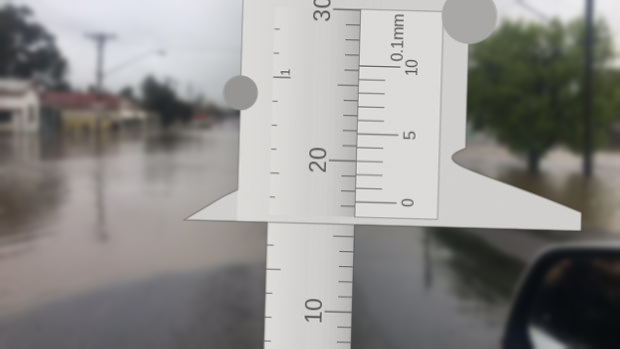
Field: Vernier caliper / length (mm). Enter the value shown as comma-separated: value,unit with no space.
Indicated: 17.3,mm
